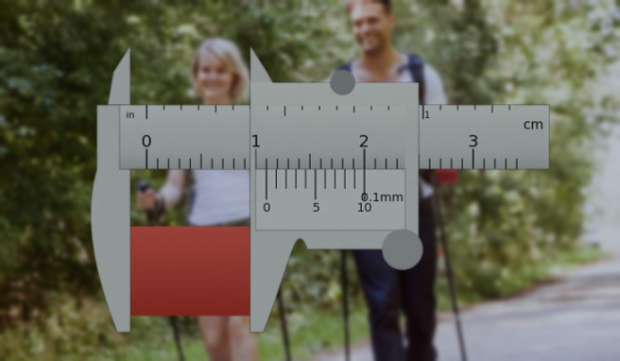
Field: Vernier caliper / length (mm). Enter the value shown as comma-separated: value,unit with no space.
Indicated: 11.0,mm
